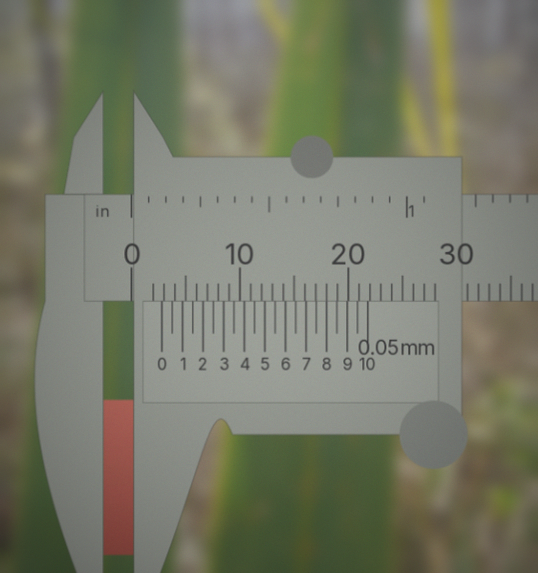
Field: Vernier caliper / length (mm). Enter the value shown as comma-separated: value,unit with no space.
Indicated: 2.8,mm
